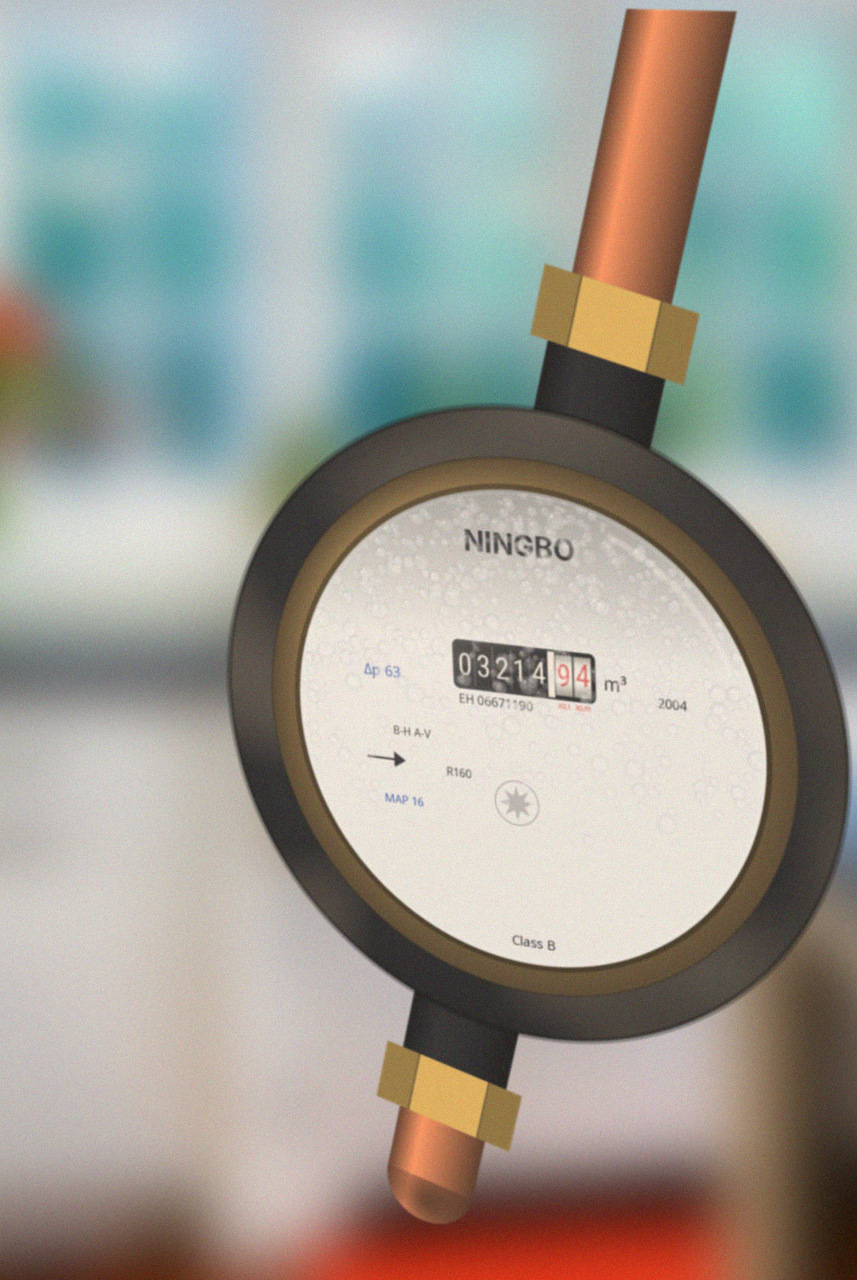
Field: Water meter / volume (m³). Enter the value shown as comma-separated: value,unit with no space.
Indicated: 3214.94,m³
